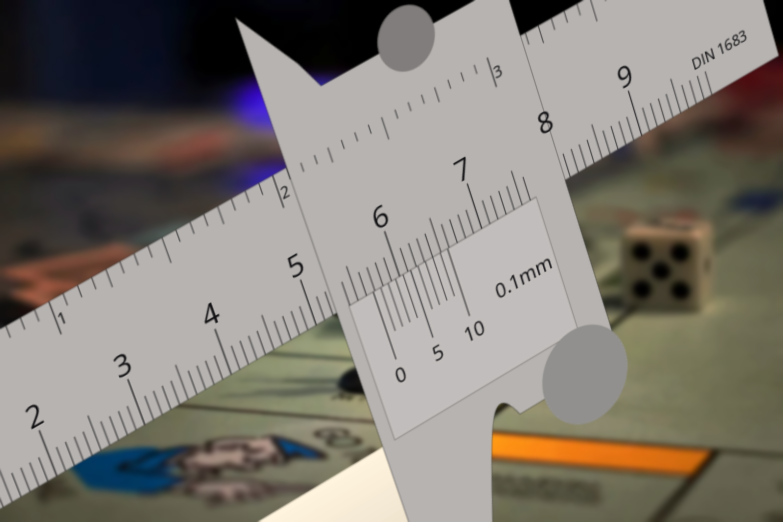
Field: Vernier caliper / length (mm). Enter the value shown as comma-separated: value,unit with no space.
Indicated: 56.8,mm
